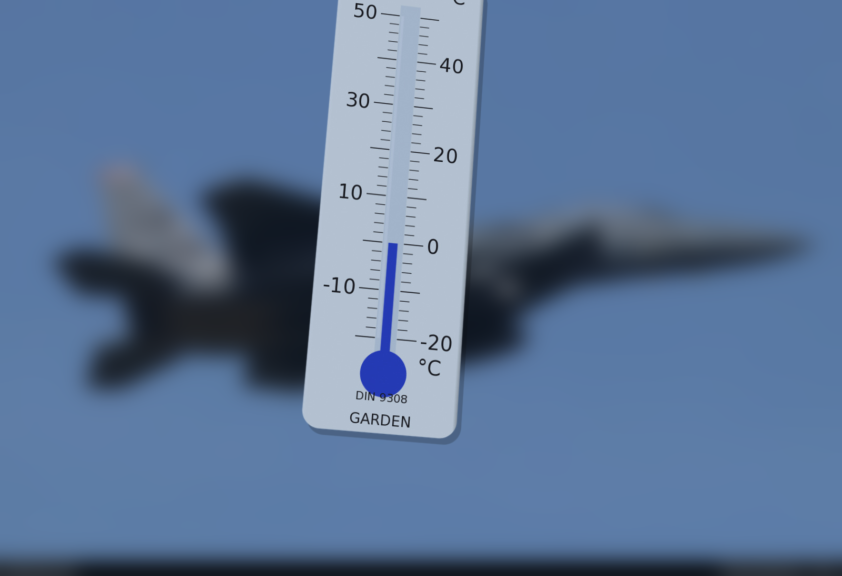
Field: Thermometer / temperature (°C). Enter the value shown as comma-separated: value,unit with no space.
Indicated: 0,°C
